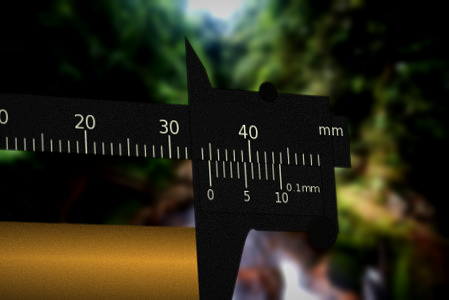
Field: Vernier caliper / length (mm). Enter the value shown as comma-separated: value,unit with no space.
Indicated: 34.8,mm
